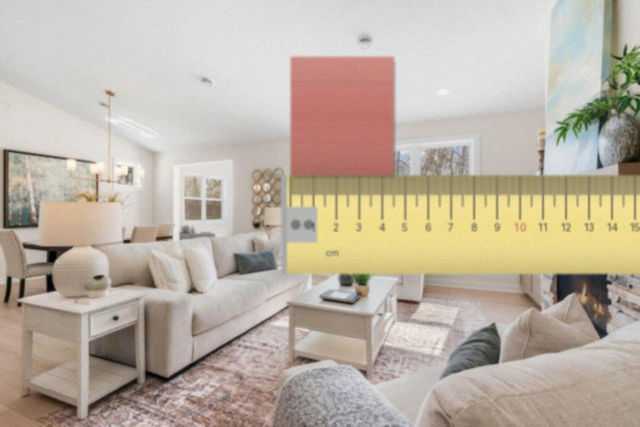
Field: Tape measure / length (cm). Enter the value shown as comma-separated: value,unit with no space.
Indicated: 4.5,cm
